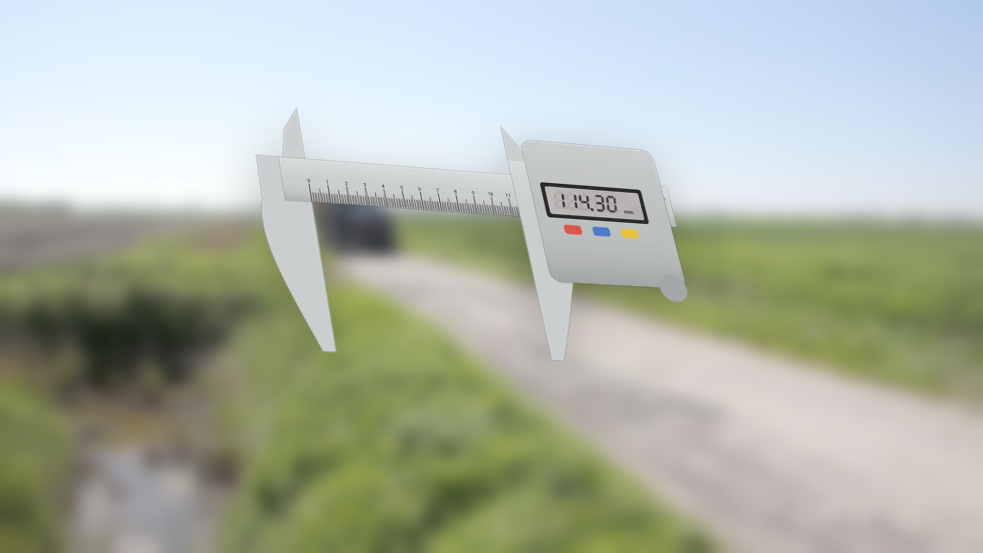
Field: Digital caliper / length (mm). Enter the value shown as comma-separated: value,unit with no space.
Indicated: 114.30,mm
